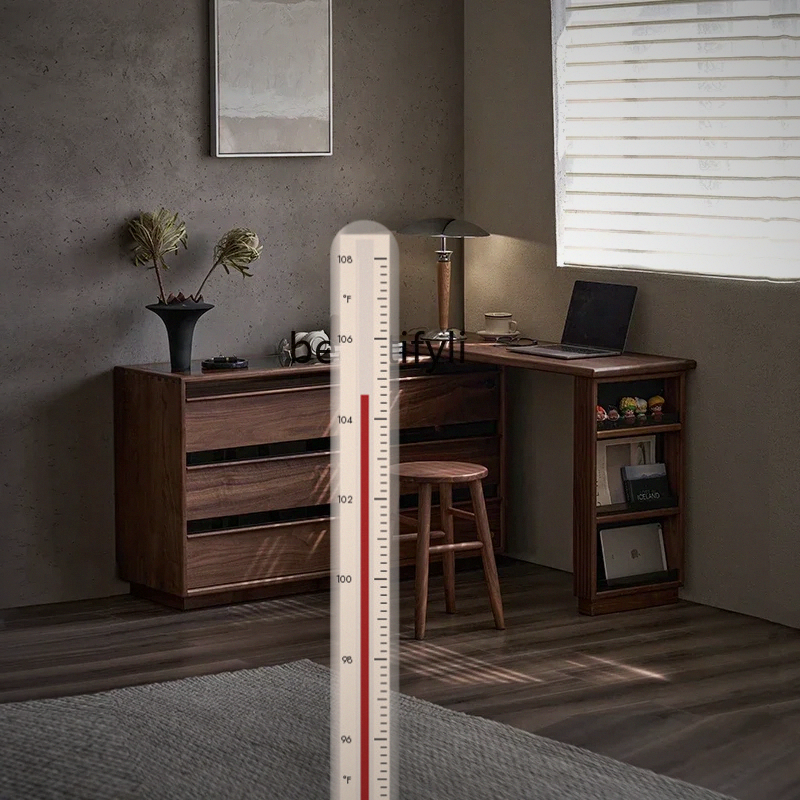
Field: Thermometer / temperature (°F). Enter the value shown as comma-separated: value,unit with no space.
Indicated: 104.6,°F
